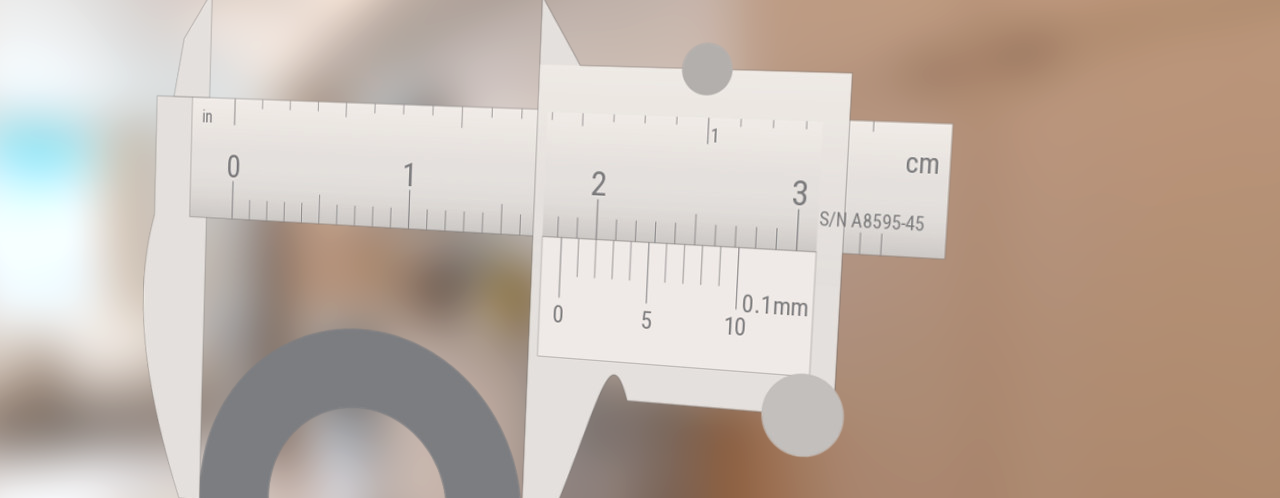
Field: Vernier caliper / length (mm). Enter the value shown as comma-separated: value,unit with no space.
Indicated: 18.2,mm
